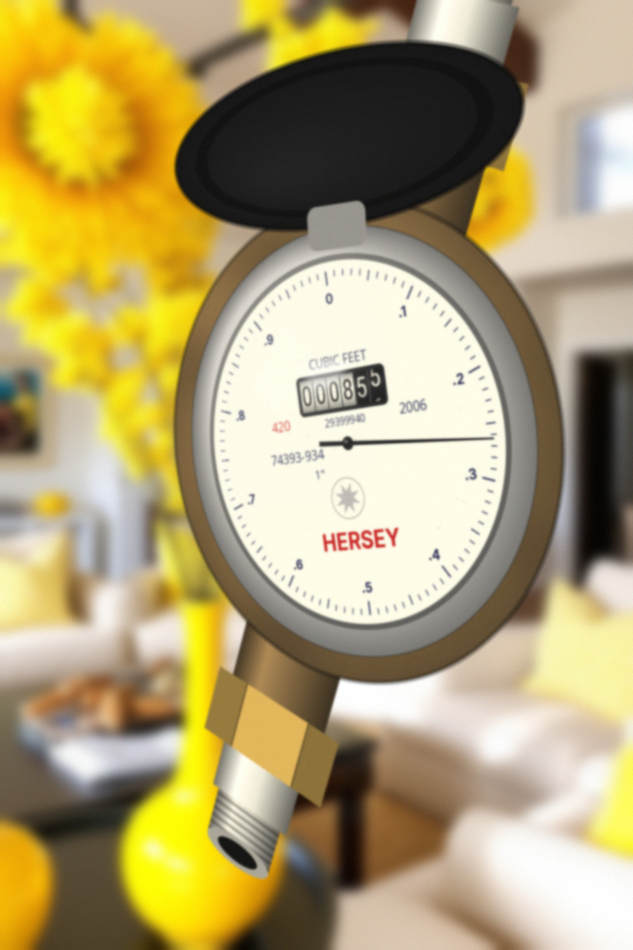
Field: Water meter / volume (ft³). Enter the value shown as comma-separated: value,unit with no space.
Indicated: 855.26,ft³
